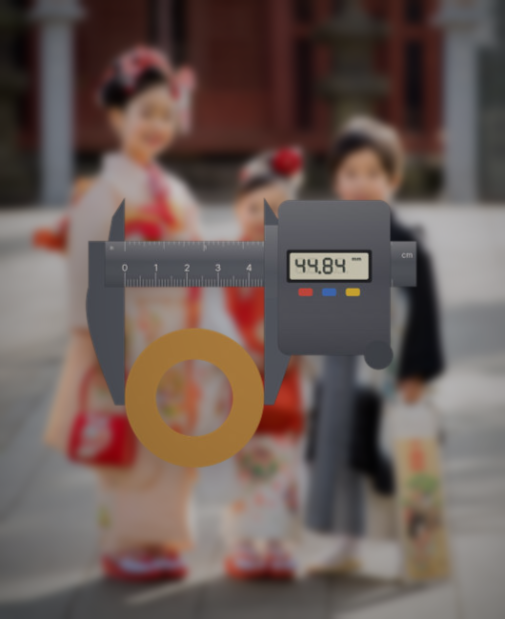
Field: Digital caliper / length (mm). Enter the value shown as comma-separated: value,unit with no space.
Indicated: 44.84,mm
